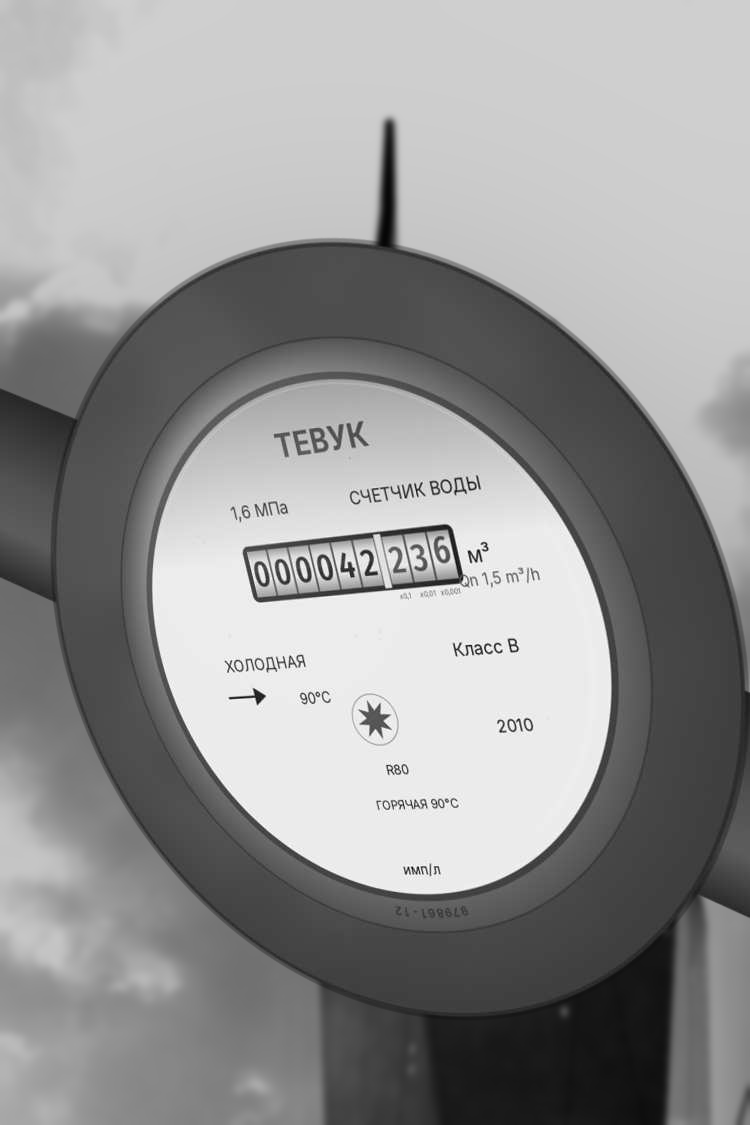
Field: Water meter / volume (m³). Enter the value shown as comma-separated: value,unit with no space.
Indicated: 42.236,m³
